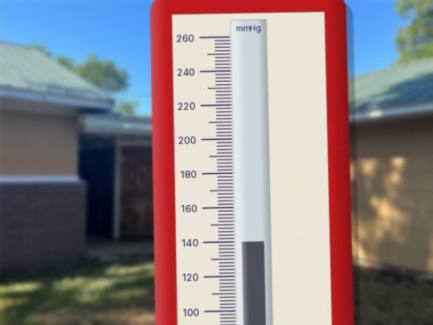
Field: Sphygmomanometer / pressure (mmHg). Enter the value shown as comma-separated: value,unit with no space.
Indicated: 140,mmHg
